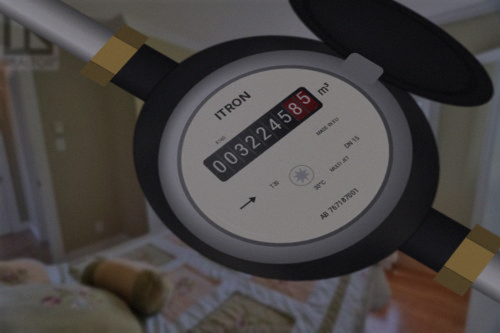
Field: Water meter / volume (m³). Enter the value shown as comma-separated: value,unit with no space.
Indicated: 32245.85,m³
